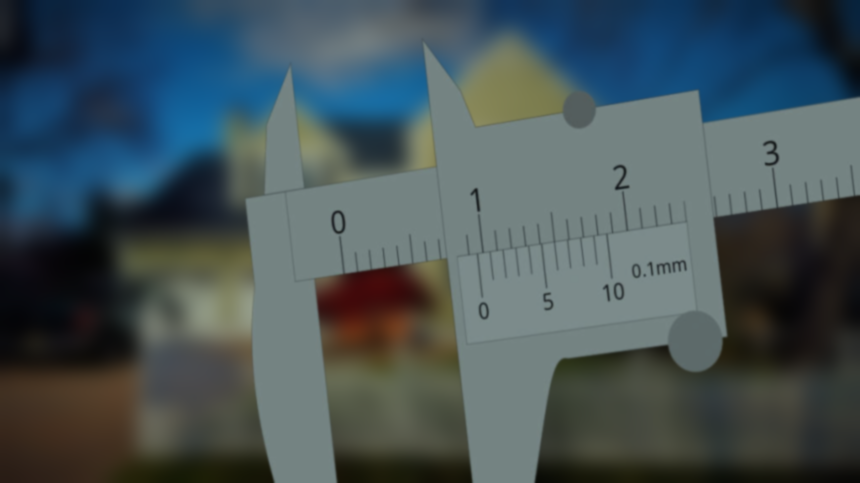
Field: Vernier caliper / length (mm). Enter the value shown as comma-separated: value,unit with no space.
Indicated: 9.6,mm
